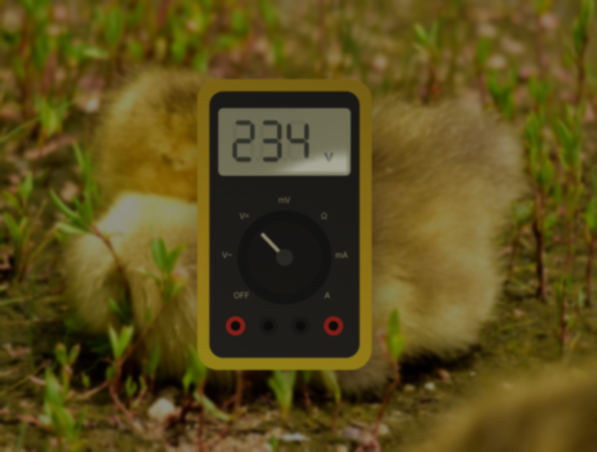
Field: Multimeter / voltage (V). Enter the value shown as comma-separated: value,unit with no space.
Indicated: 234,V
